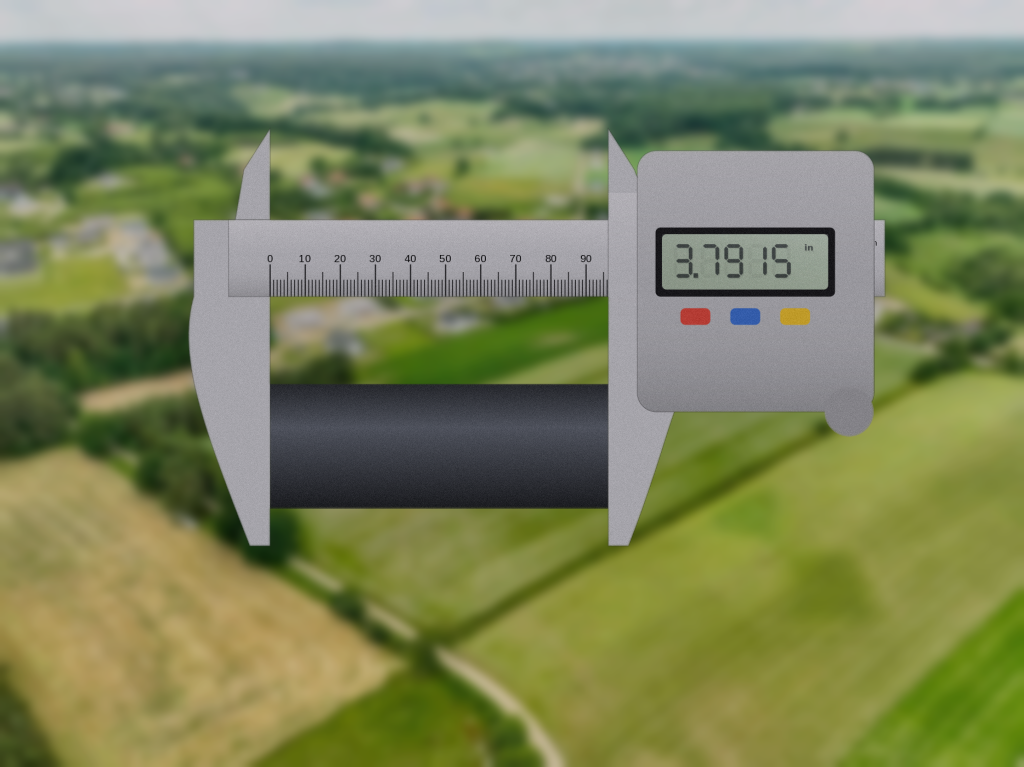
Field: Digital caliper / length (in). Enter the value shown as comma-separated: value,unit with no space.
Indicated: 3.7915,in
